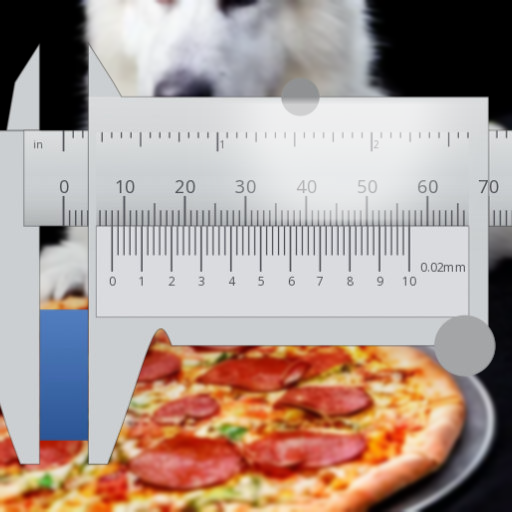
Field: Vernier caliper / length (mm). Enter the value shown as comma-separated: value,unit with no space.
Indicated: 8.0,mm
